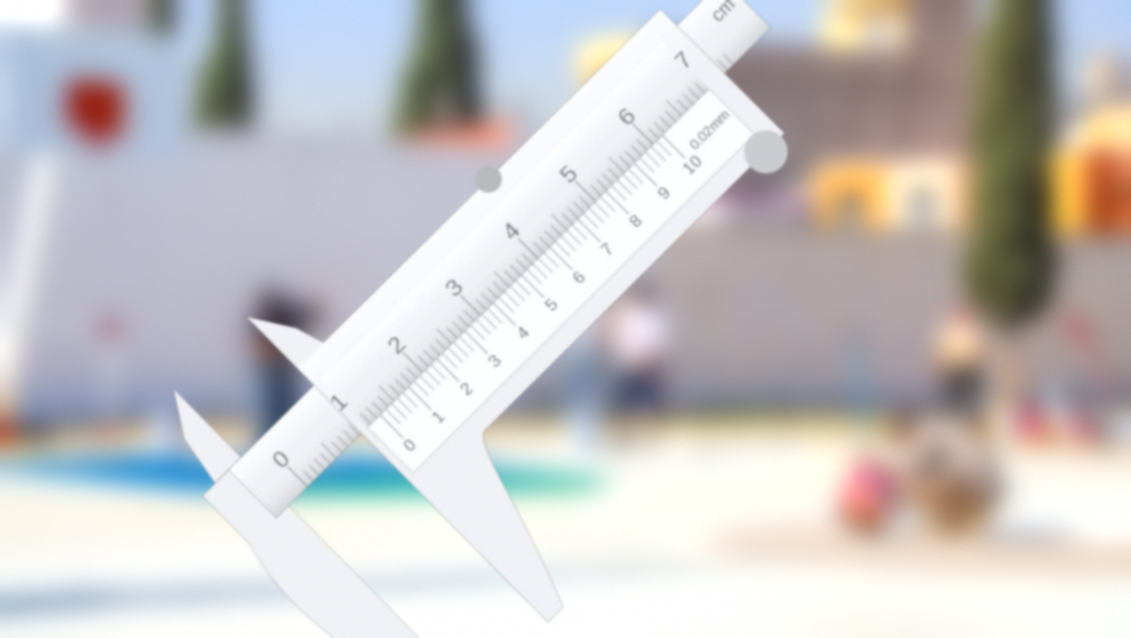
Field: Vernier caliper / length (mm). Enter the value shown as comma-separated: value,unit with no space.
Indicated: 12.6,mm
